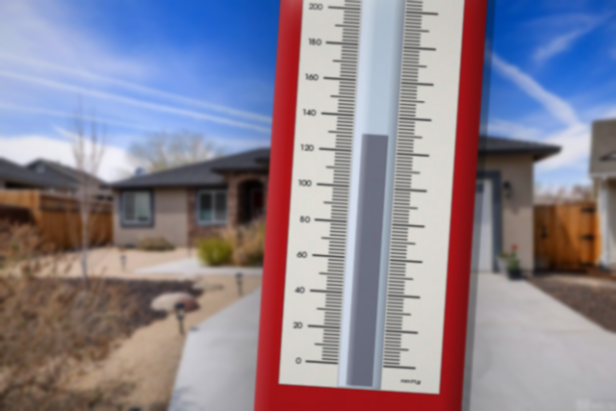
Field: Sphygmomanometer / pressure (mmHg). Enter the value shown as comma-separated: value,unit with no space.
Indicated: 130,mmHg
